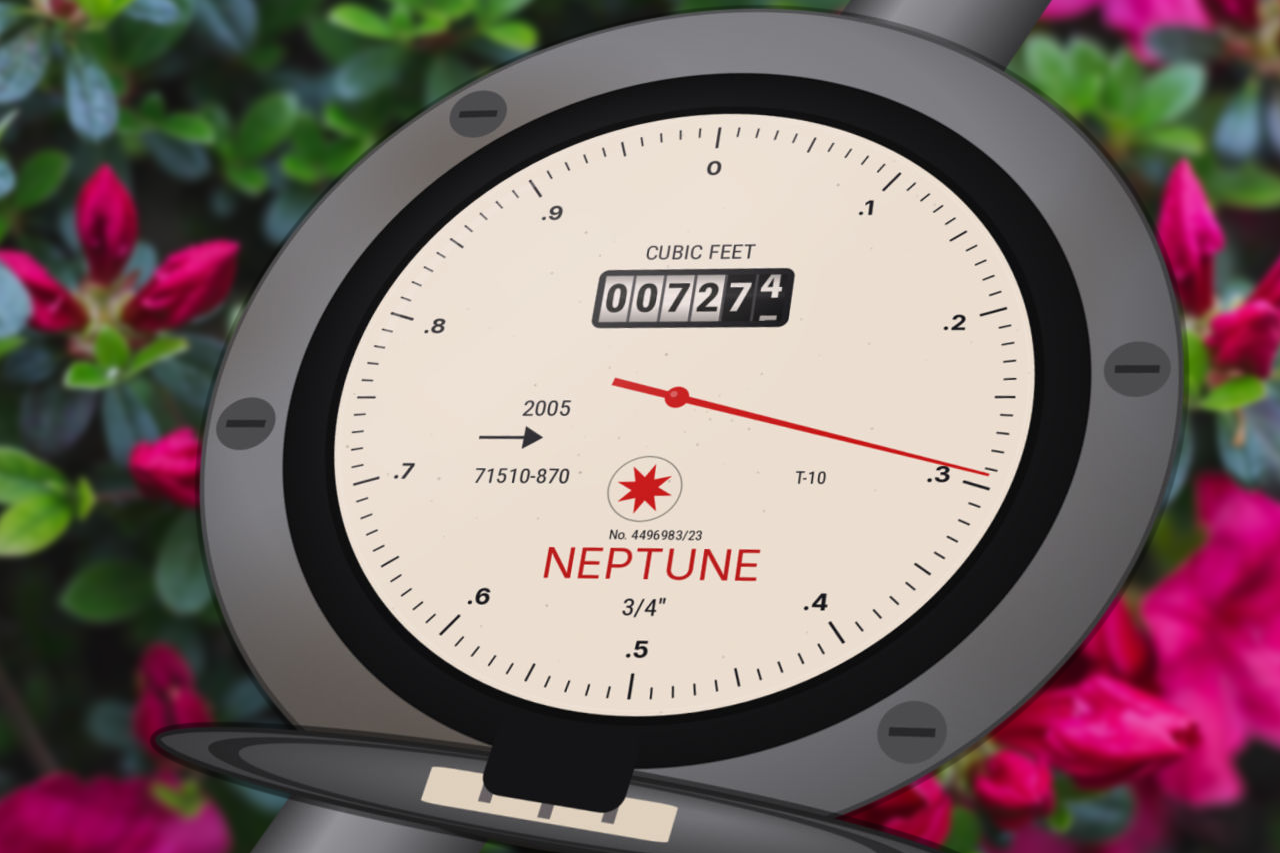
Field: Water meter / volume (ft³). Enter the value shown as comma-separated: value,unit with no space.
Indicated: 7274.29,ft³
